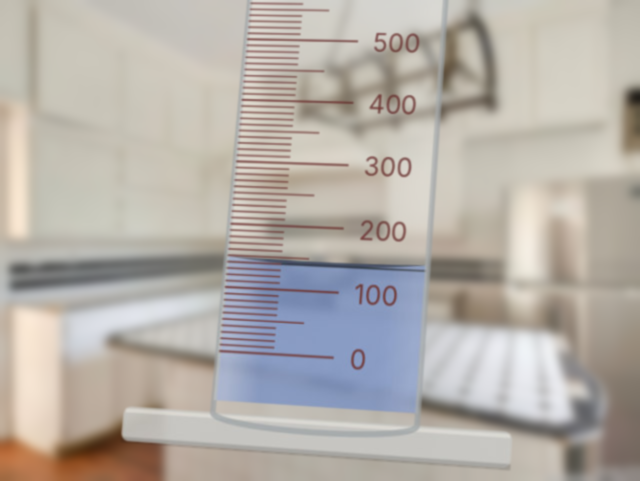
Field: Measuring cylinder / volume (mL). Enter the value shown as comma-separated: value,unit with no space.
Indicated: 140,mL
